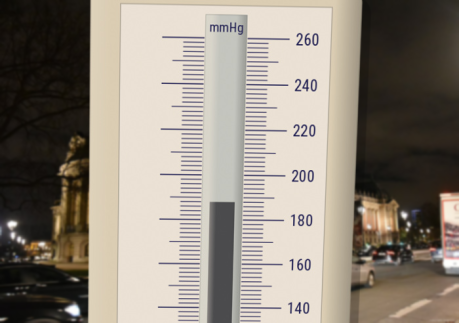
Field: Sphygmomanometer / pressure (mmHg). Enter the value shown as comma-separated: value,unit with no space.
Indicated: 188,mmHg
